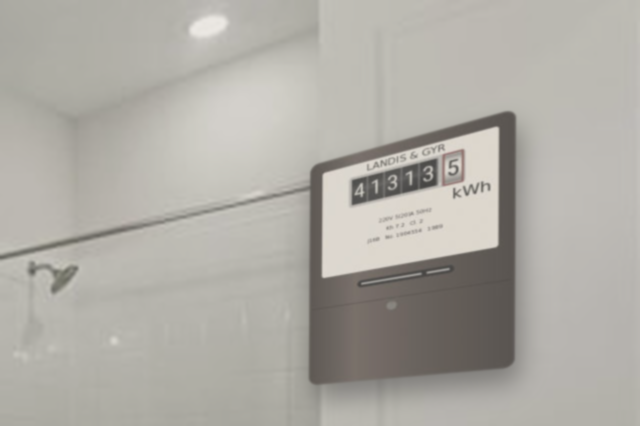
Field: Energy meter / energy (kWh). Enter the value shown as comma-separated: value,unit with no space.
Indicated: 41313.5,kWh
